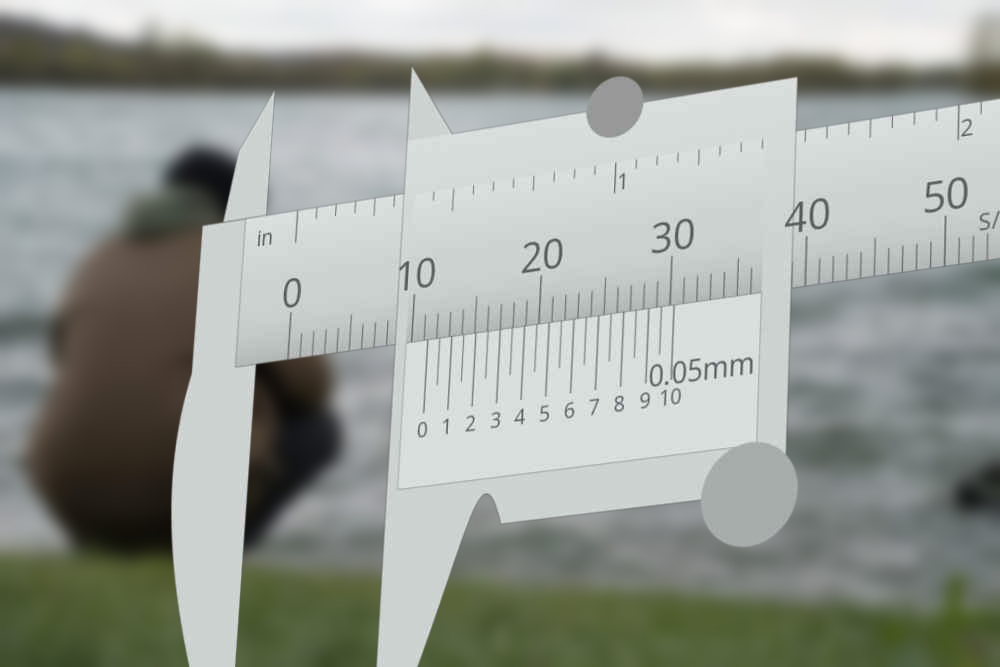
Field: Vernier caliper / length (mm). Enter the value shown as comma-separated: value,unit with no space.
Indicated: 11.3,mm
